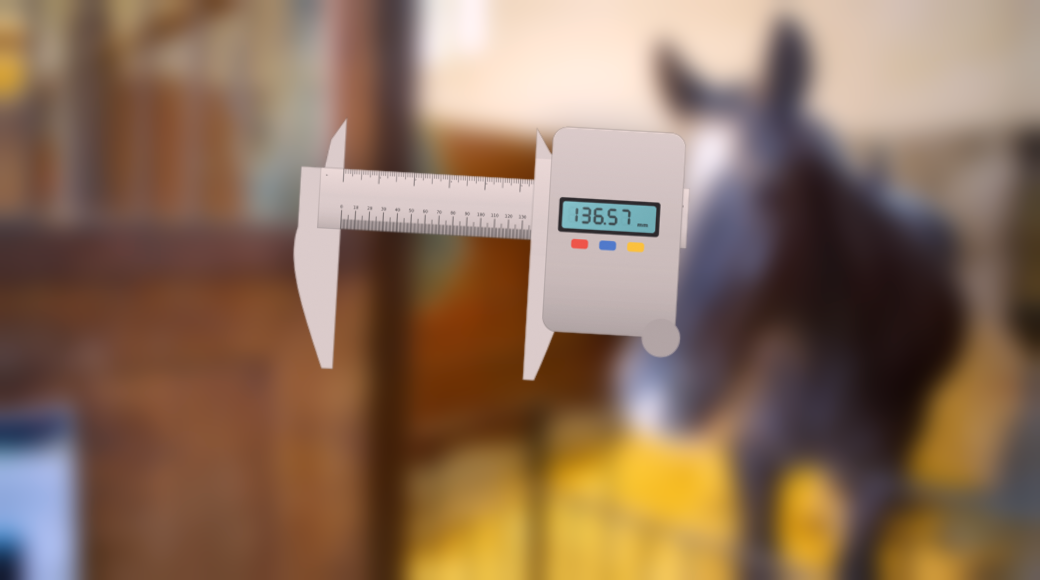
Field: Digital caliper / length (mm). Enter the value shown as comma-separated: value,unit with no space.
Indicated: 136.57,mm
